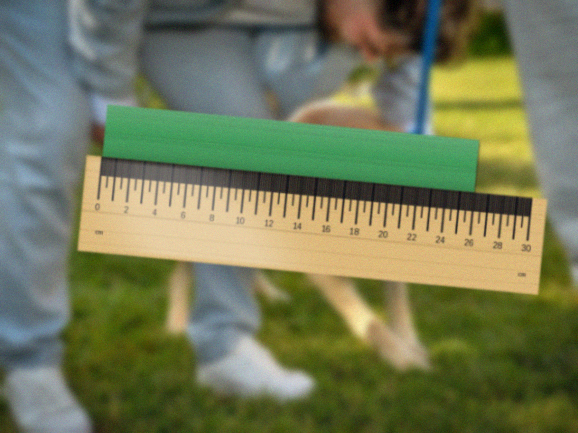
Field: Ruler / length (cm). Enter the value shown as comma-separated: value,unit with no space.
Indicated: 26,cm
